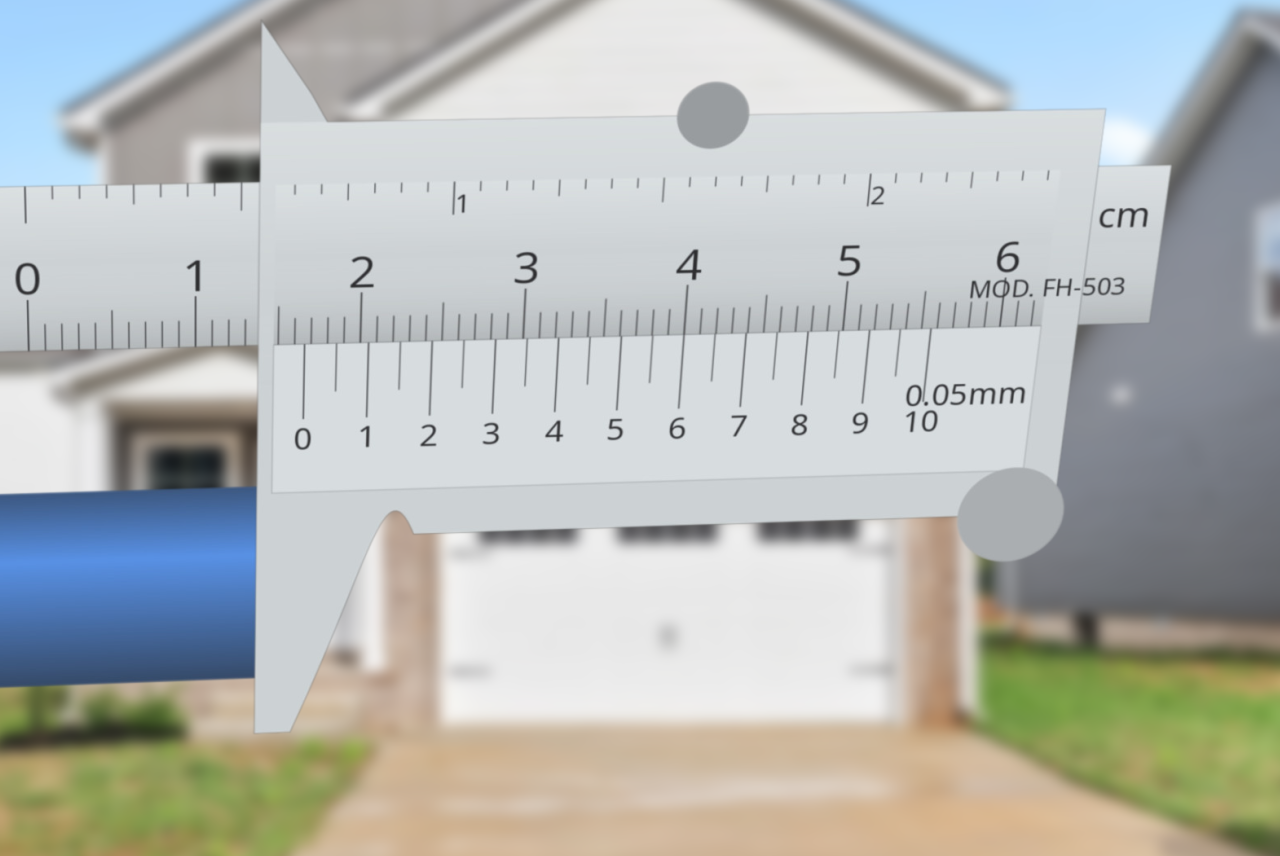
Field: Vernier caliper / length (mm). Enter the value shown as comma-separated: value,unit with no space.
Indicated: 16.6,mm
